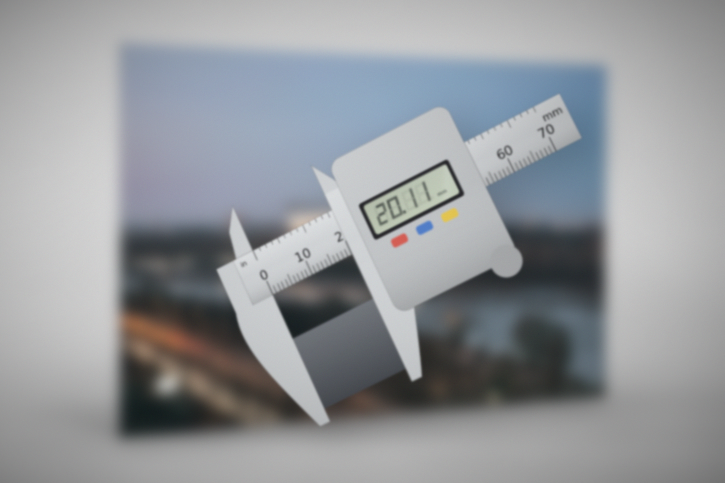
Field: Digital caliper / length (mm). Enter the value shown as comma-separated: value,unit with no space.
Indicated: 20.11,mm
